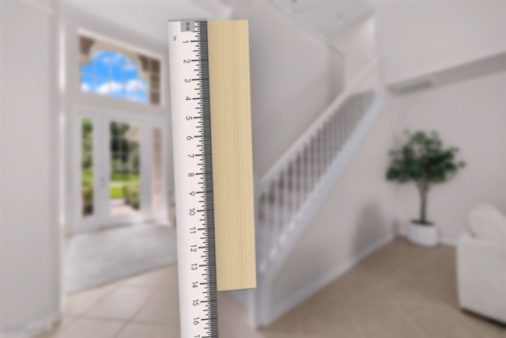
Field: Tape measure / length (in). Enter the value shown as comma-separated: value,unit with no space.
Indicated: 14.5,in
